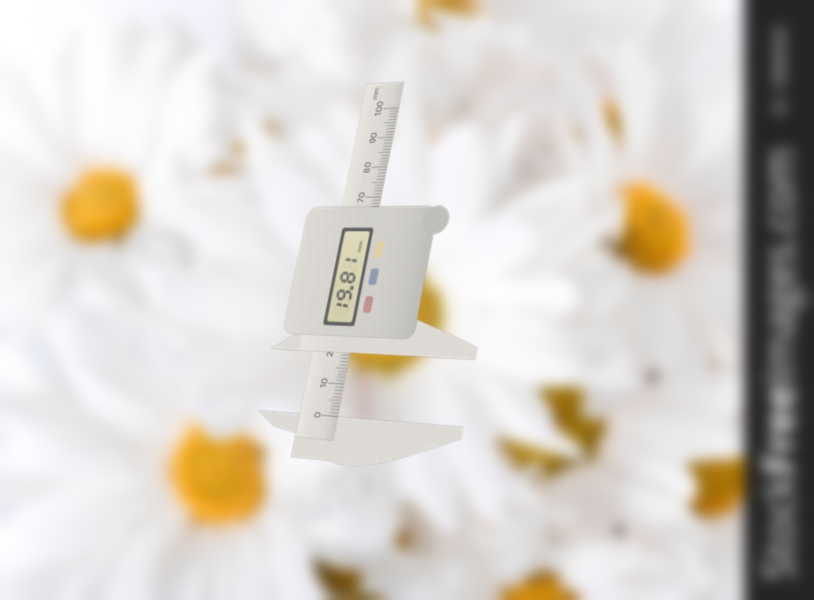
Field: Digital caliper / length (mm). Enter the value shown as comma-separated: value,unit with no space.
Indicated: 19.81,mm
